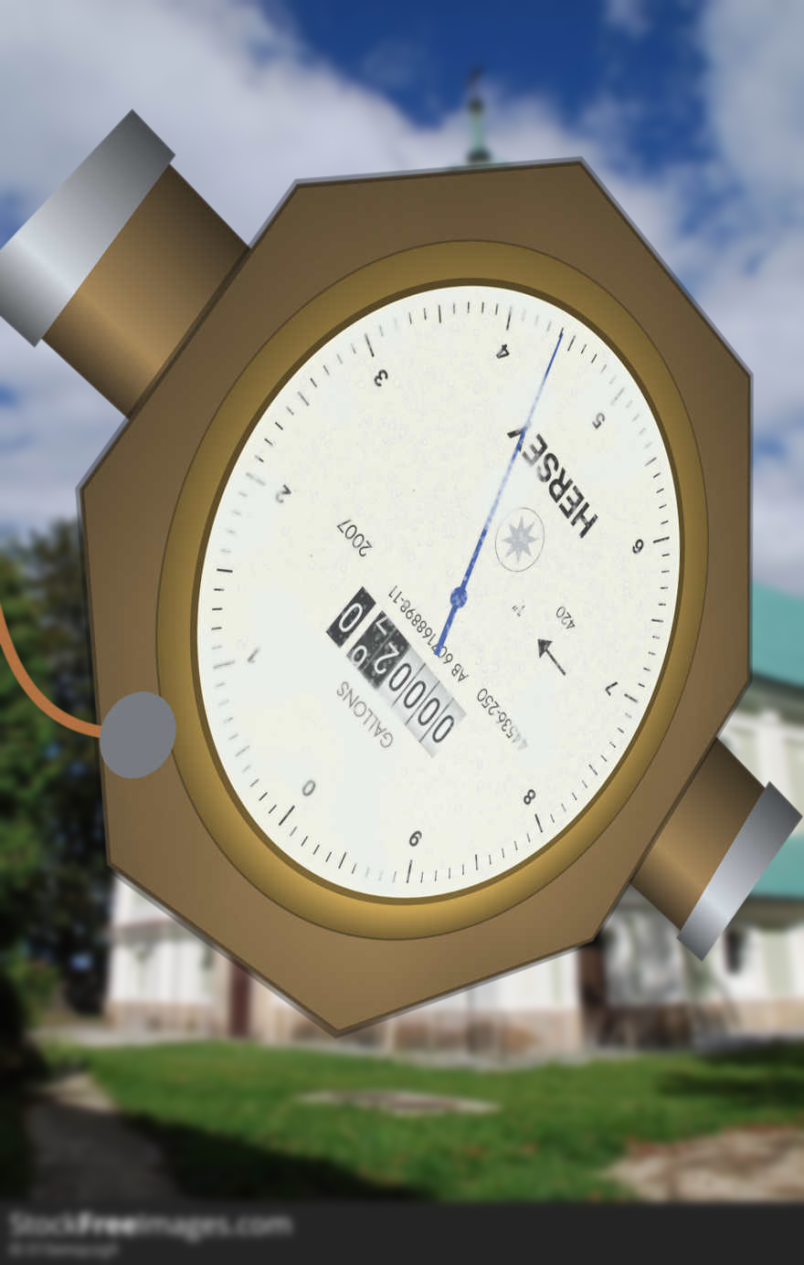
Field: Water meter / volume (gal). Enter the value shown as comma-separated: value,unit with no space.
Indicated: 264.4,gal
